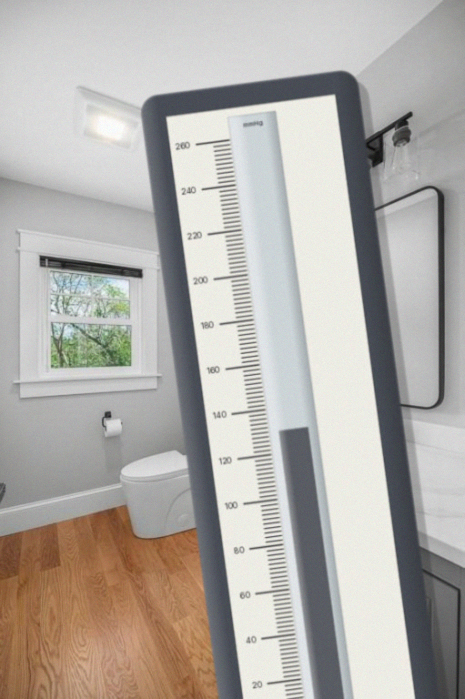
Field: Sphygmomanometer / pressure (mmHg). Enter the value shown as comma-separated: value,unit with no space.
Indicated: 130,mmHg
